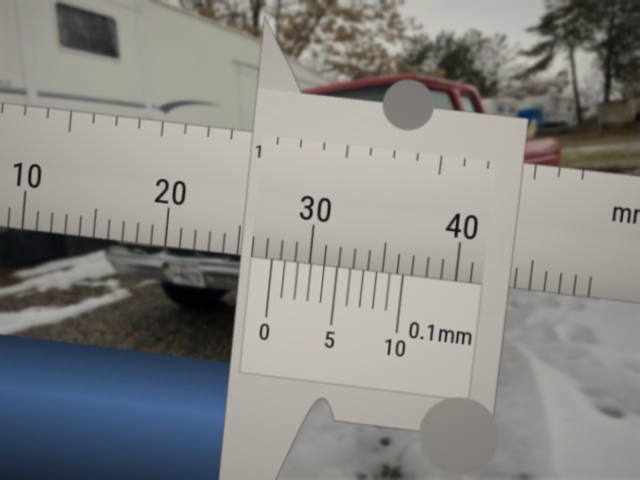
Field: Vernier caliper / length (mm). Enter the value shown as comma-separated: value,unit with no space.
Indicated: 27.4,mm
